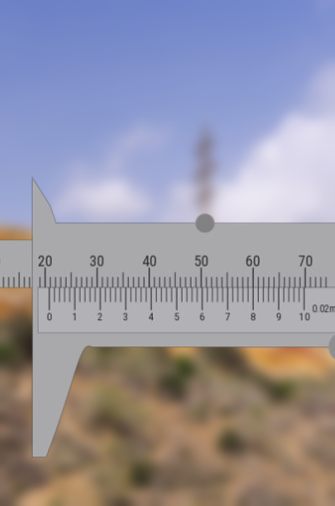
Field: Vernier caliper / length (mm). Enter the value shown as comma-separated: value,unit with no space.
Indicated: 20.8,mm
